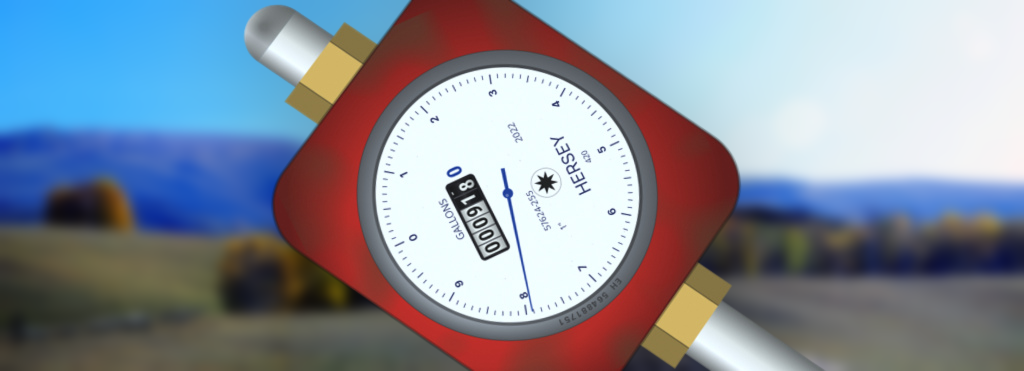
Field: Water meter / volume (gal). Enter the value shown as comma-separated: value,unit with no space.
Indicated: 9177.9,gal
